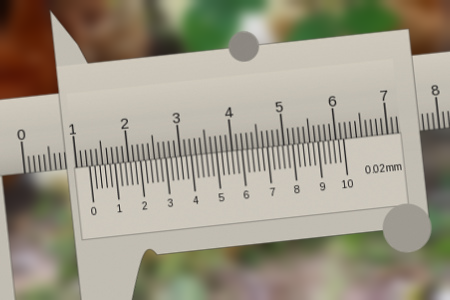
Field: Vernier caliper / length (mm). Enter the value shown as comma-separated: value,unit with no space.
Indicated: 12.5,mm
